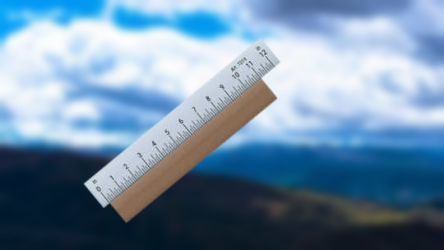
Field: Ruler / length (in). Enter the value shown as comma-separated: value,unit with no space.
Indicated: 11,in
